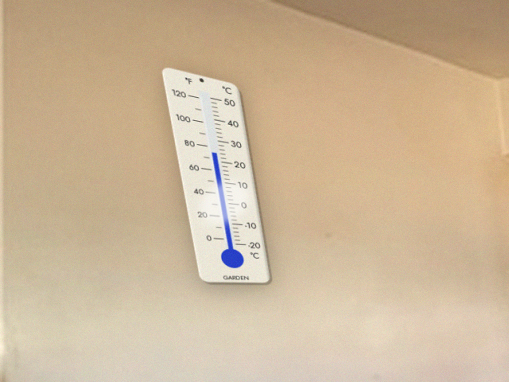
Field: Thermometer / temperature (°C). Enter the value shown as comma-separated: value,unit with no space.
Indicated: 24,°C
